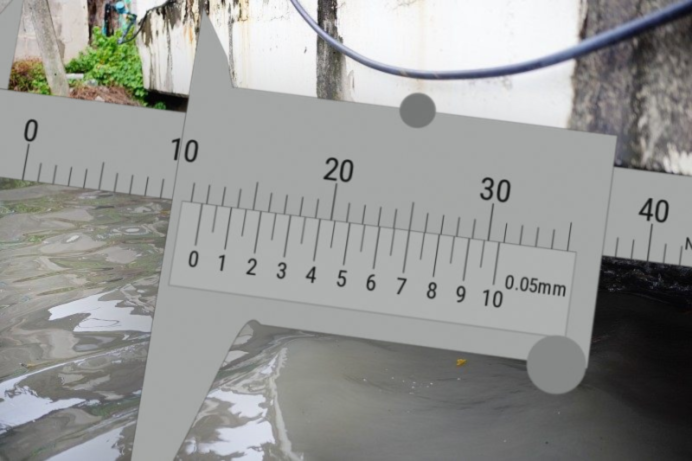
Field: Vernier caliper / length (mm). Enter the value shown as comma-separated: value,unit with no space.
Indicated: 11.7,mm
